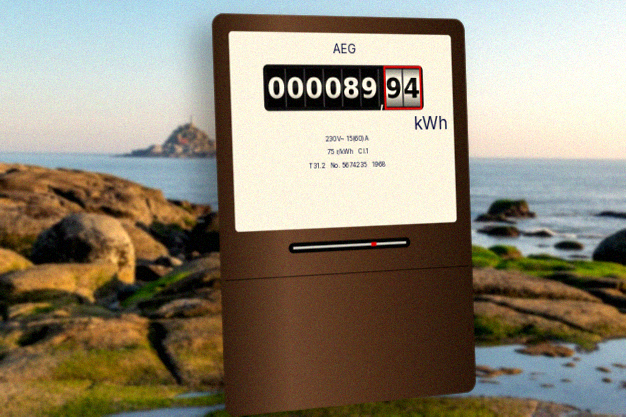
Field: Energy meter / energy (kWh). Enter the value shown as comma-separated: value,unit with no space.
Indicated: 89.94,kWh
